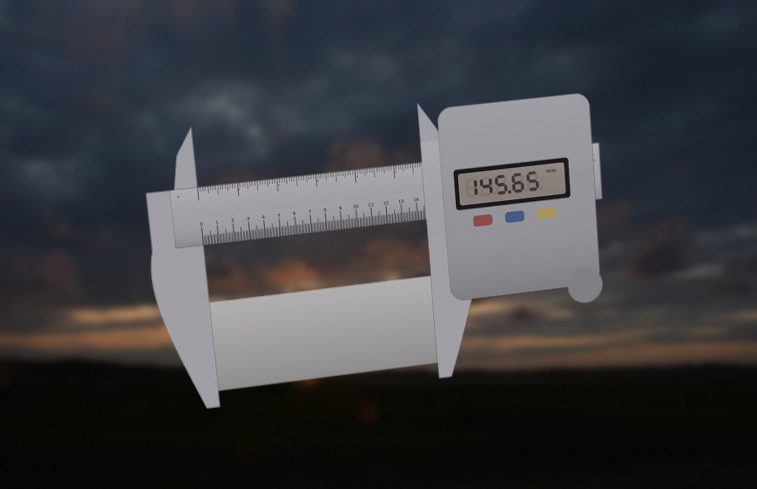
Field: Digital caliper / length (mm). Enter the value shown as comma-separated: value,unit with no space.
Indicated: 145.65,mm
